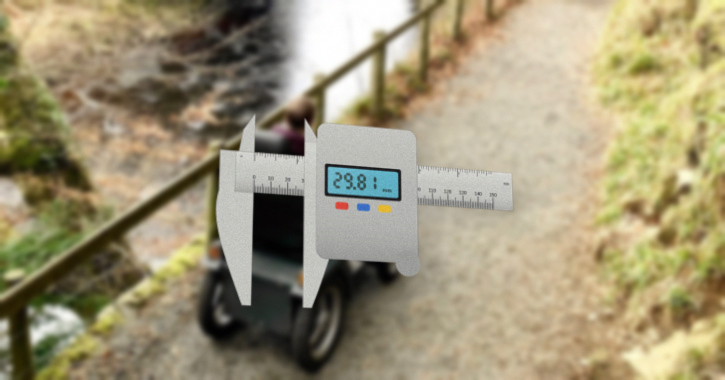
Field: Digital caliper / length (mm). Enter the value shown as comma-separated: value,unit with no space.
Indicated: 29.81,mm
